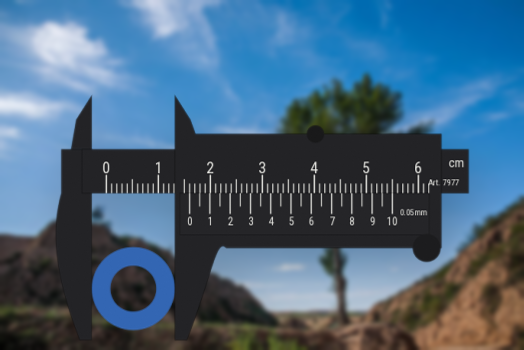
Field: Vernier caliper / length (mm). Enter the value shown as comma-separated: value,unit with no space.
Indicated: 16.0,mm
